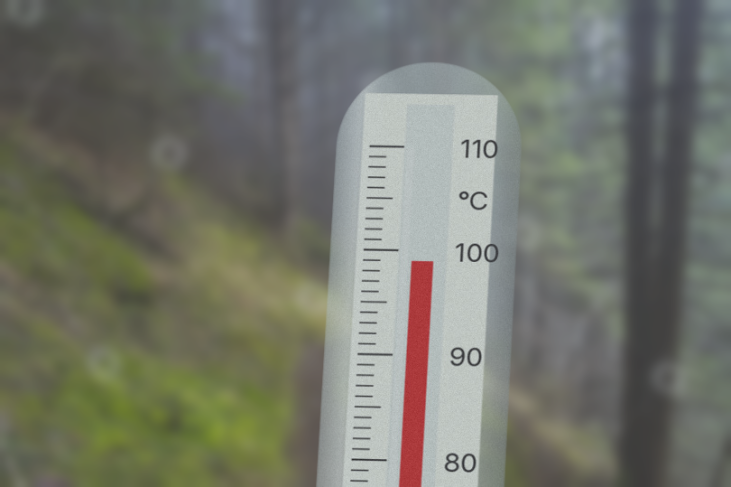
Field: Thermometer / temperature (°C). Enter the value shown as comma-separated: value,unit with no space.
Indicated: 99,°C
